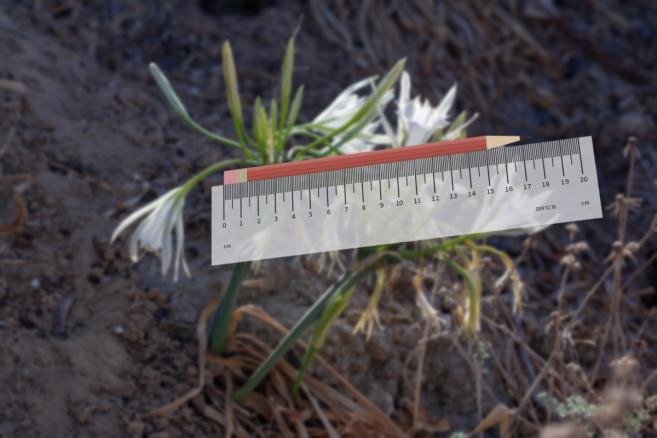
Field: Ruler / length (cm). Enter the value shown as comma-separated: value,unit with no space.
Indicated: 17.5,cm
